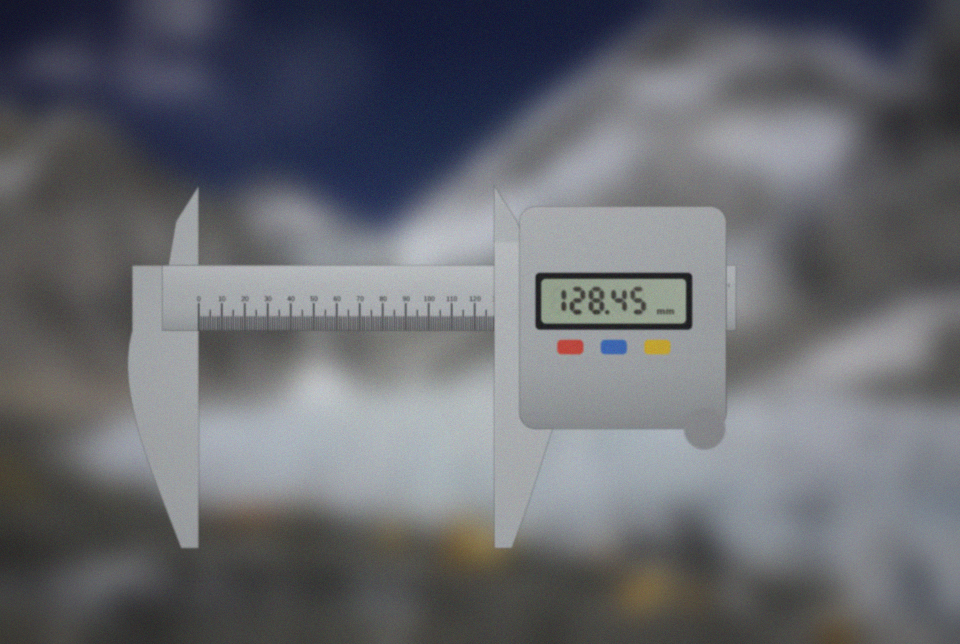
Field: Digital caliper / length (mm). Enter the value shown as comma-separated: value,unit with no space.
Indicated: 128.45,mm
